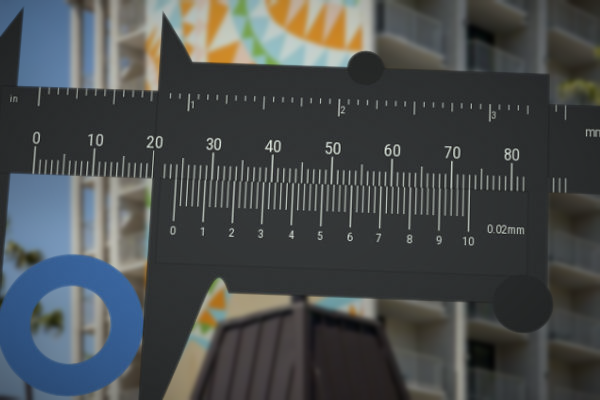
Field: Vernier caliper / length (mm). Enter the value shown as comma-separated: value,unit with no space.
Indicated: 24.0,mm
